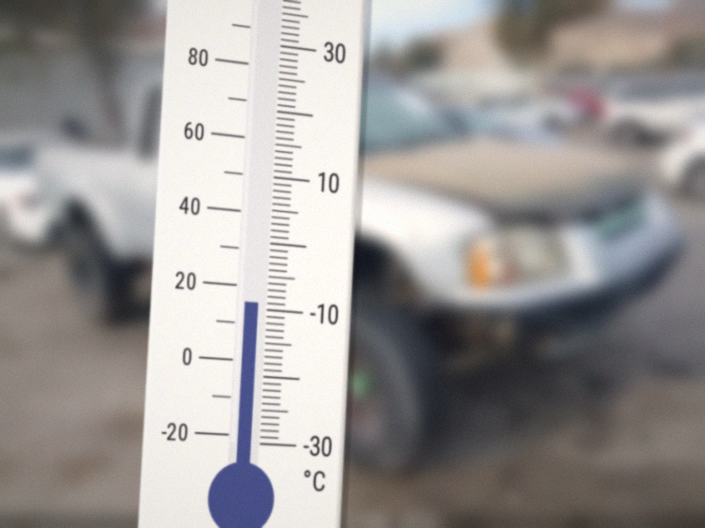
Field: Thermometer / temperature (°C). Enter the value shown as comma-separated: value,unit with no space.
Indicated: -9,°C
